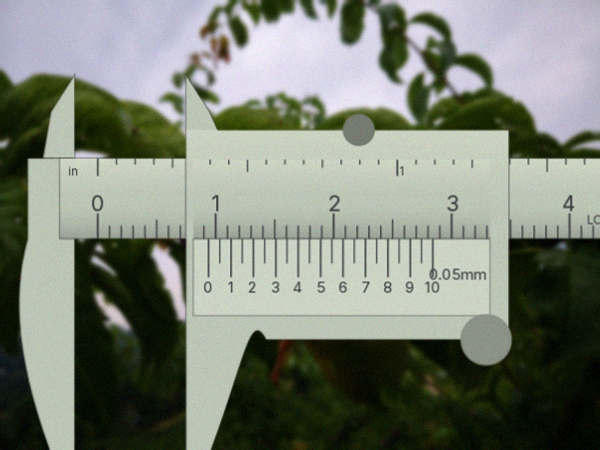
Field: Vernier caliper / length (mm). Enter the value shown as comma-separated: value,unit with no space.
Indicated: 9.4,mm
